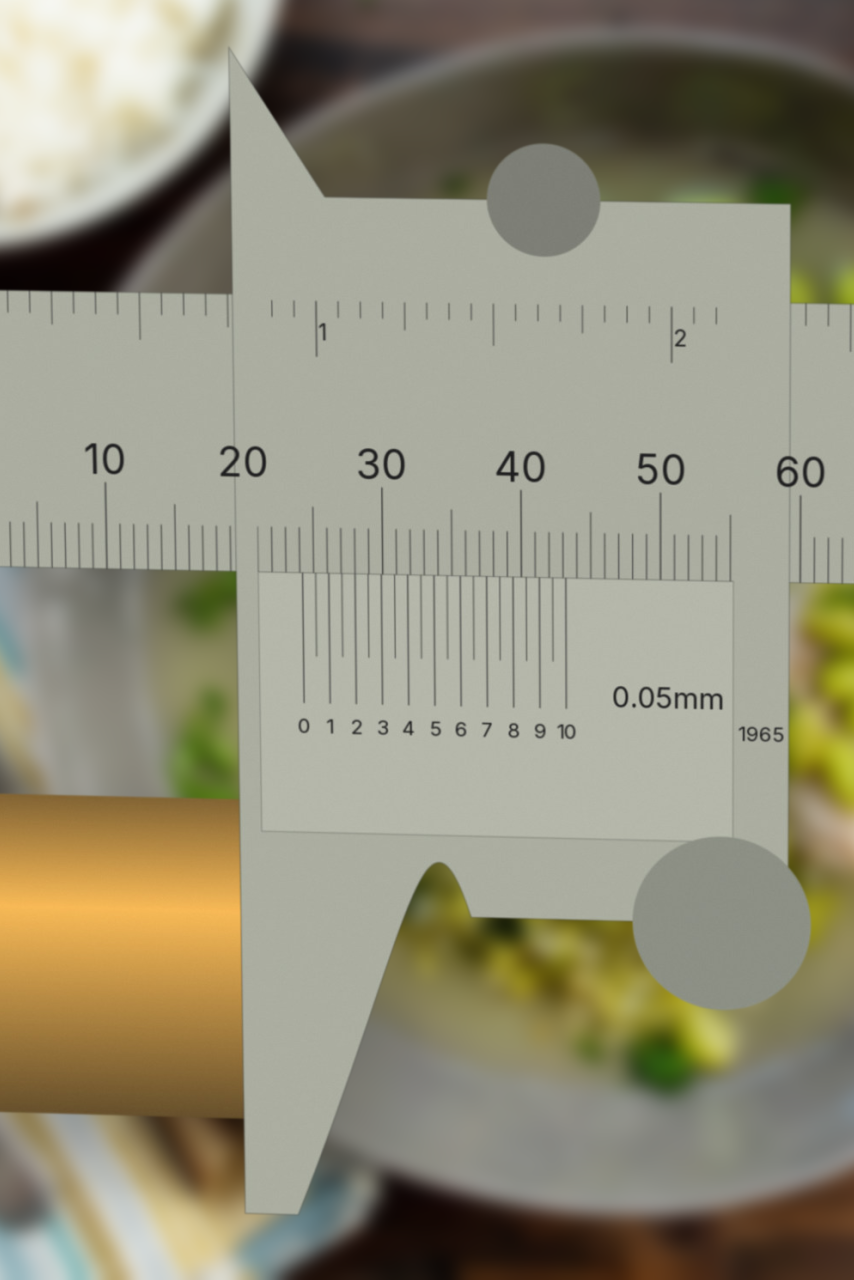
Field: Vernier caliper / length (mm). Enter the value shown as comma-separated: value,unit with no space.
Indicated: 24.2,mm
